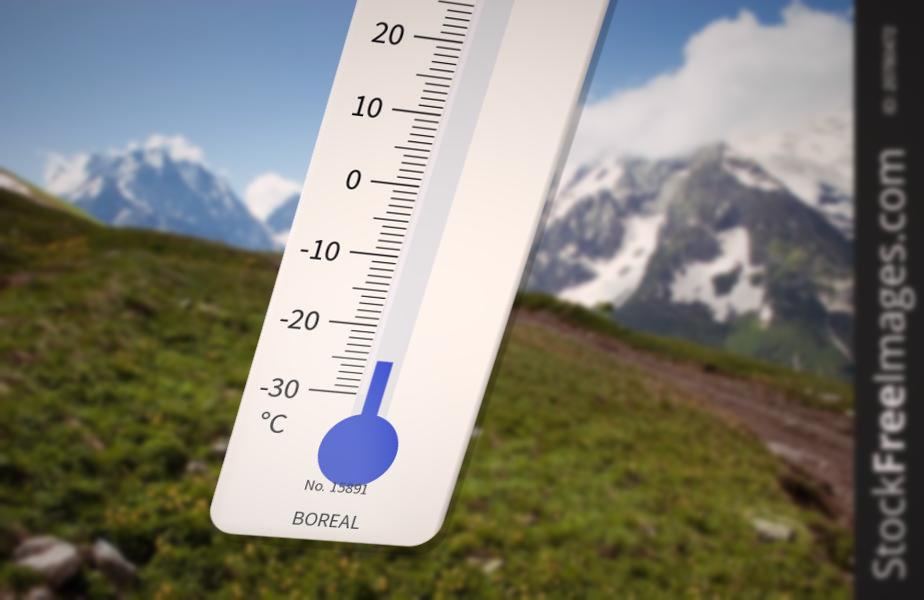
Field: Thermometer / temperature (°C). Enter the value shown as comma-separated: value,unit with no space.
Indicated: -25,°C
